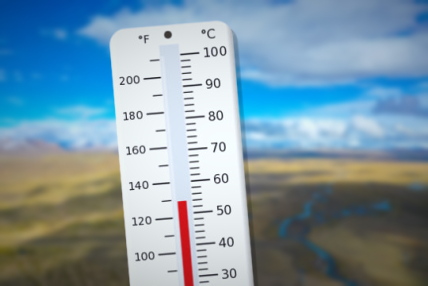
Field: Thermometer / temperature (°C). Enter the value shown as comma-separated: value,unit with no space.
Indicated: 54,°C
